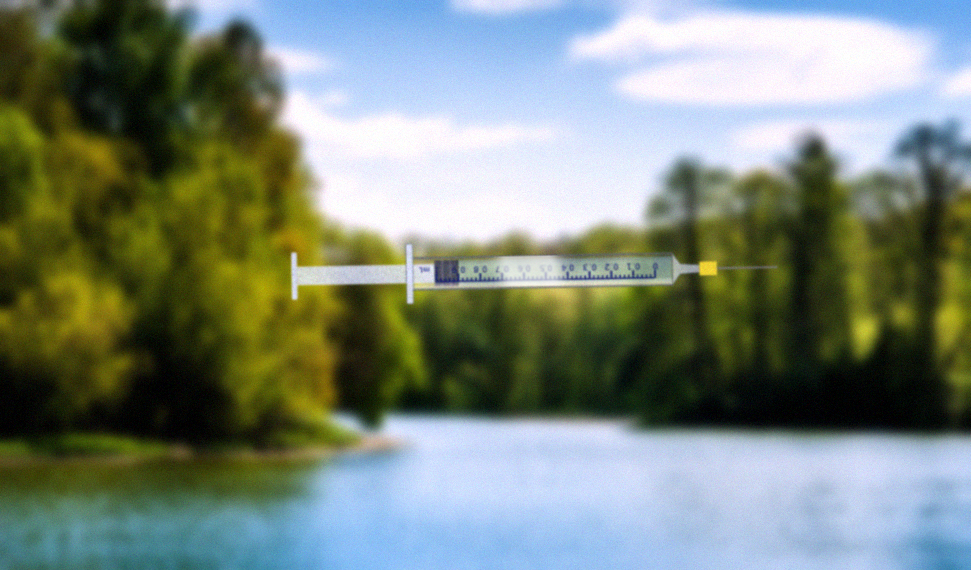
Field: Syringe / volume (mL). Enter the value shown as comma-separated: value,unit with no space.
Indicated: 0.9,mL
